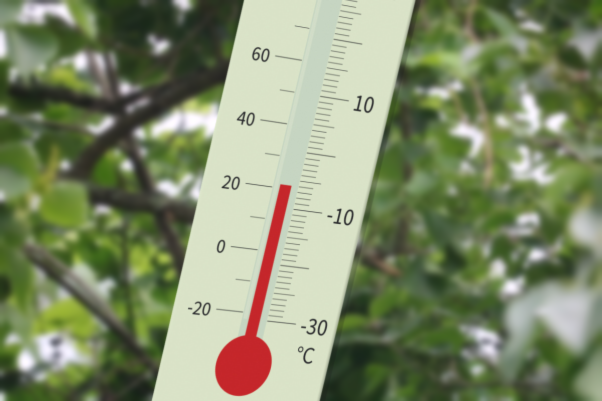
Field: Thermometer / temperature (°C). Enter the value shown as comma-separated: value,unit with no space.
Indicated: -6,°C
